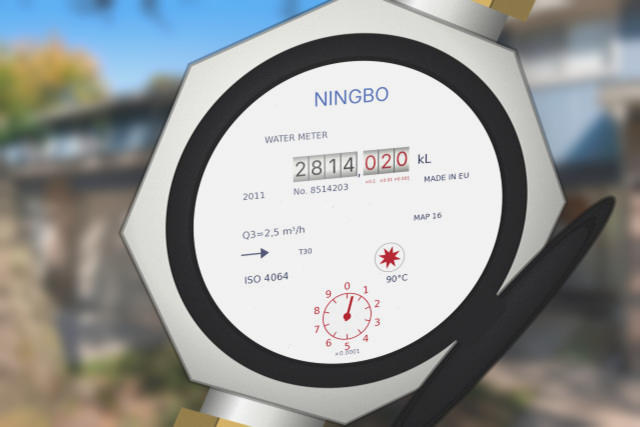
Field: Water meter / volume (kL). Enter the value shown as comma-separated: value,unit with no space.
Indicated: 2814.0200,kL
